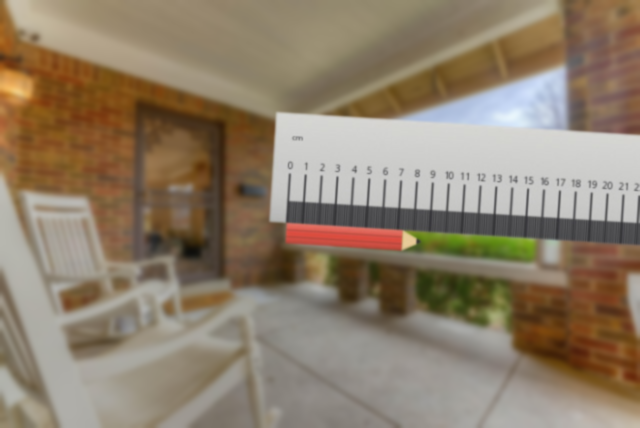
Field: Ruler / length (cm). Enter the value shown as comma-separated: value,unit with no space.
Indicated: 8.5,cm
